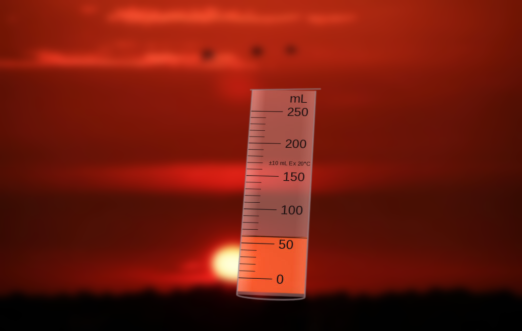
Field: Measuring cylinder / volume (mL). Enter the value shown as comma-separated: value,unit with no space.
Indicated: 60,mL
